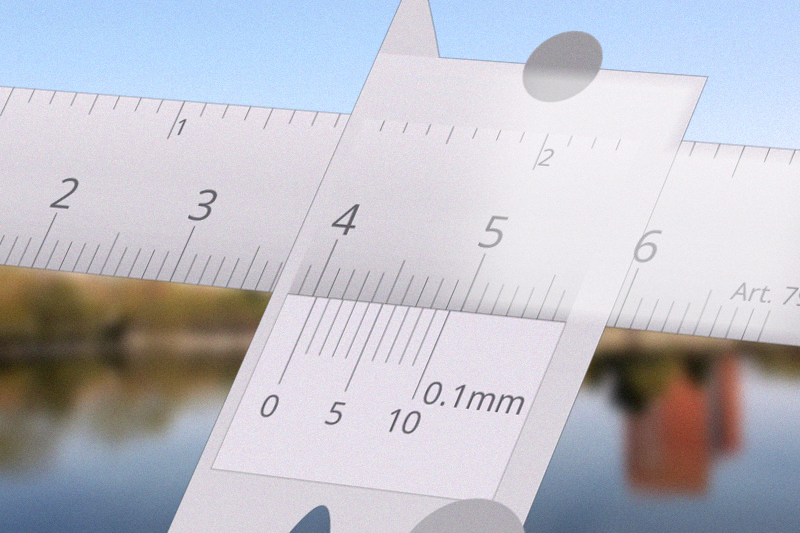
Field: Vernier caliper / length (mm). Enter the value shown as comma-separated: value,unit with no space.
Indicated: 40.3,mm
